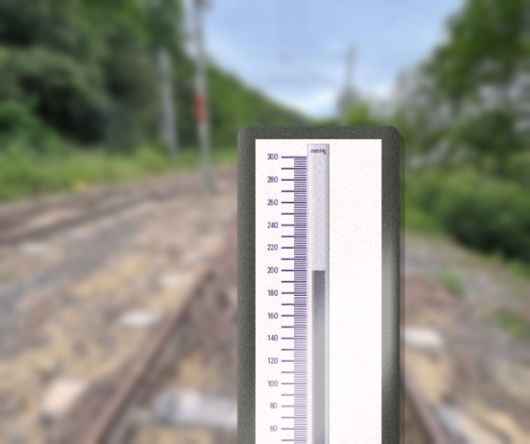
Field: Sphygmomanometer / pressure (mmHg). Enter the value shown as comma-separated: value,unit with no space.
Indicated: 200,mmHg
